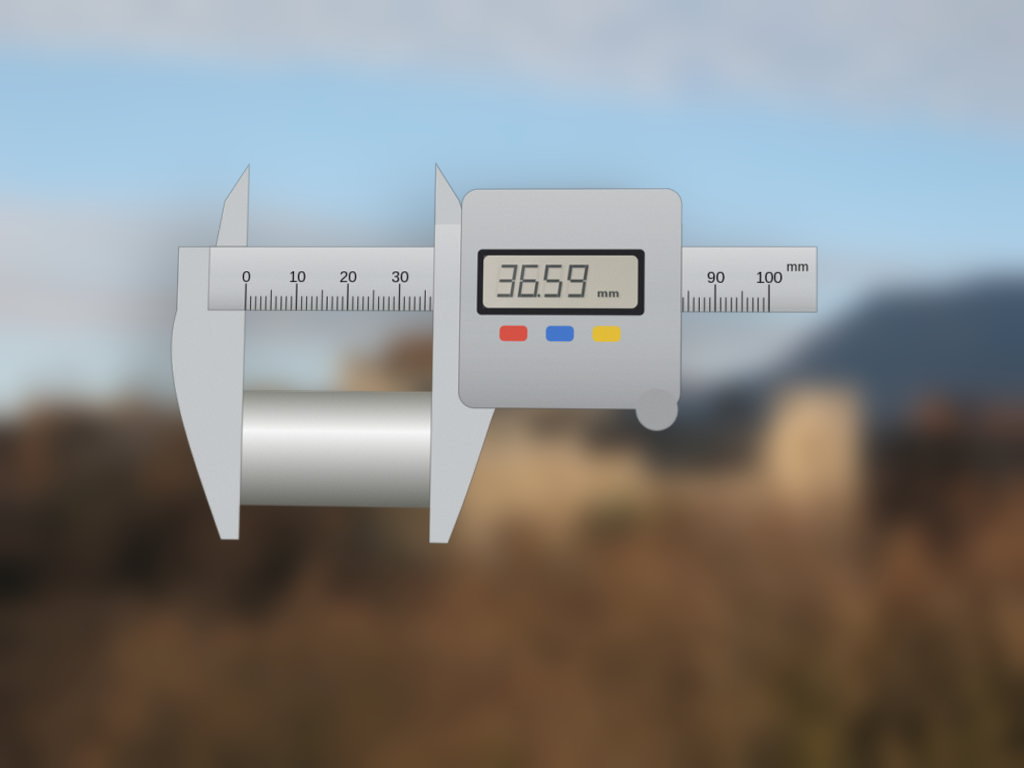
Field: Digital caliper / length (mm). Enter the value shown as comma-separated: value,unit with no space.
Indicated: 36.59,mm
